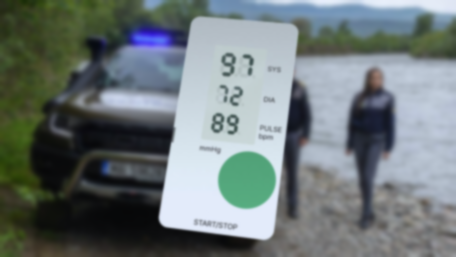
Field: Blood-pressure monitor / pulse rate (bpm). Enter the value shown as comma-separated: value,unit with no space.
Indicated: 89,bpm
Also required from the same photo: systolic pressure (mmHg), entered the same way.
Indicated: 97,mmHg
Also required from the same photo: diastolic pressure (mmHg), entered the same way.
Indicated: 72,mmHg
